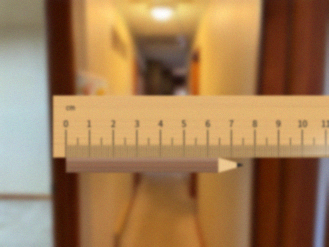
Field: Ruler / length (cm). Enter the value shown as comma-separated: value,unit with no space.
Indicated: 7.5,cm
